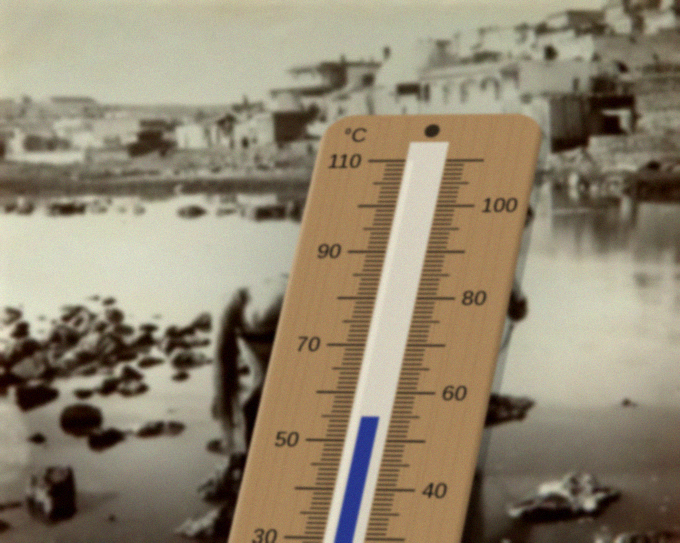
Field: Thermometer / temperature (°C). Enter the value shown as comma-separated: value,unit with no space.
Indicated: 55,°C
